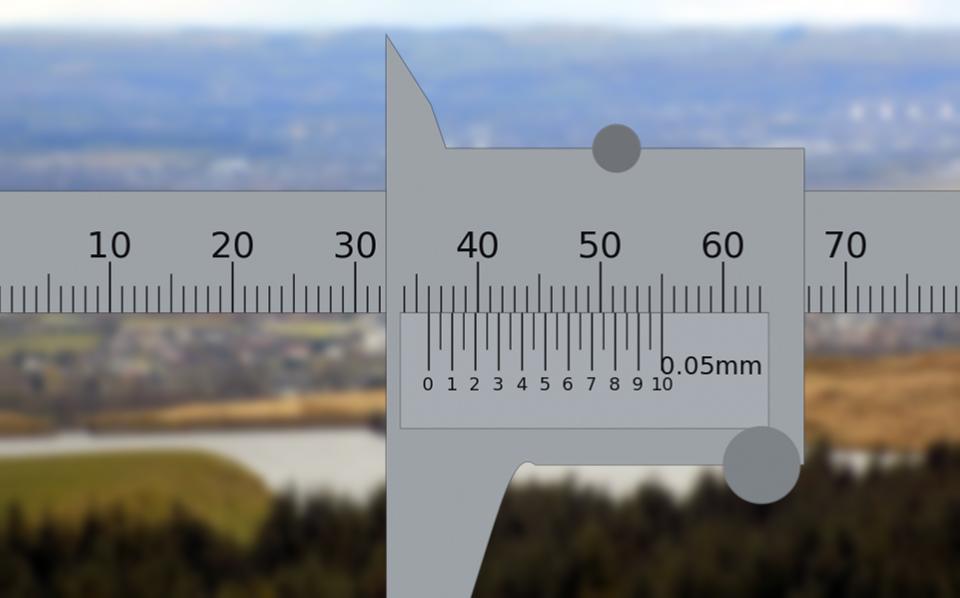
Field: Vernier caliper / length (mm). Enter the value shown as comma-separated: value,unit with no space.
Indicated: 36.0,mm
